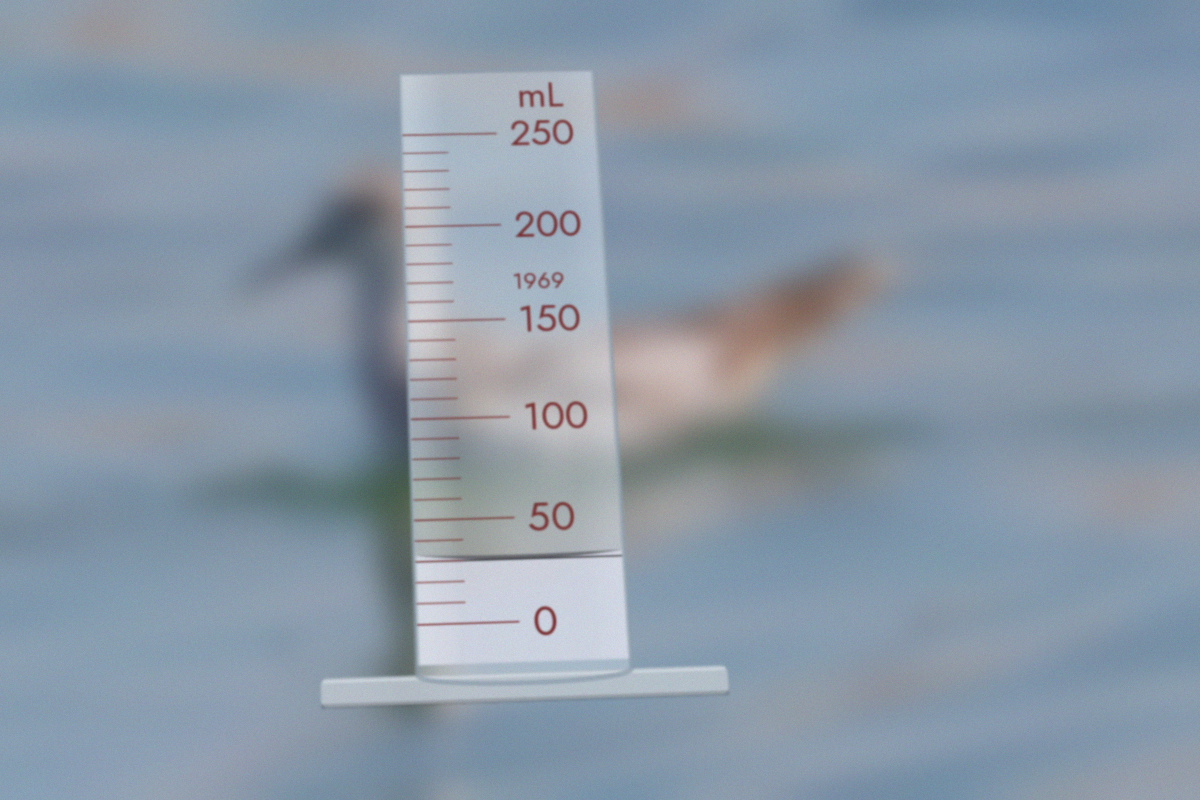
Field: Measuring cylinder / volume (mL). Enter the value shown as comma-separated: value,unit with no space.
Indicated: 30,mL
